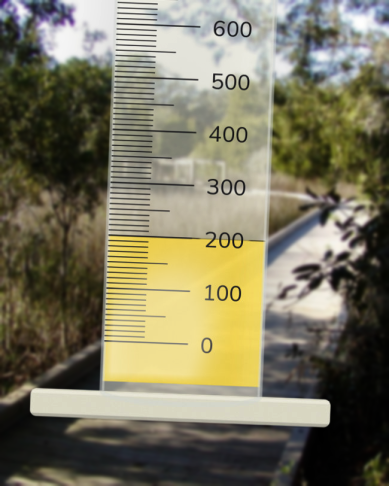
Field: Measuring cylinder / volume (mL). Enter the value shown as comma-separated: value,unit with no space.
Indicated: 200,mL
